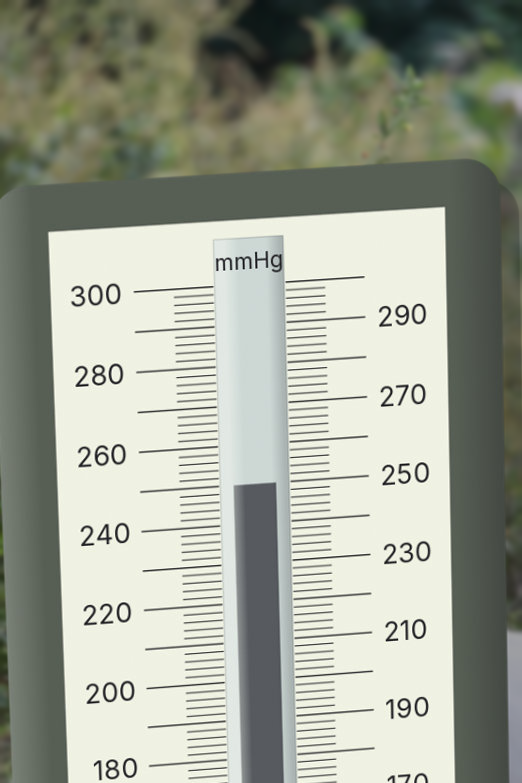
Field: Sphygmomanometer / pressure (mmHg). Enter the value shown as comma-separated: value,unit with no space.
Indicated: 250,mmHg
